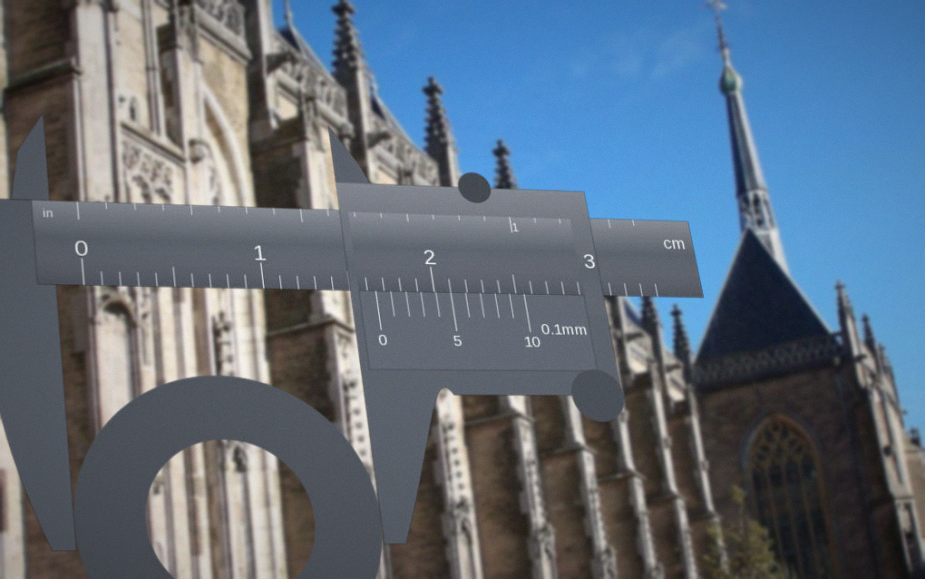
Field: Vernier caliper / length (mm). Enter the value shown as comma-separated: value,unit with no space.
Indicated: 16.5,mm
